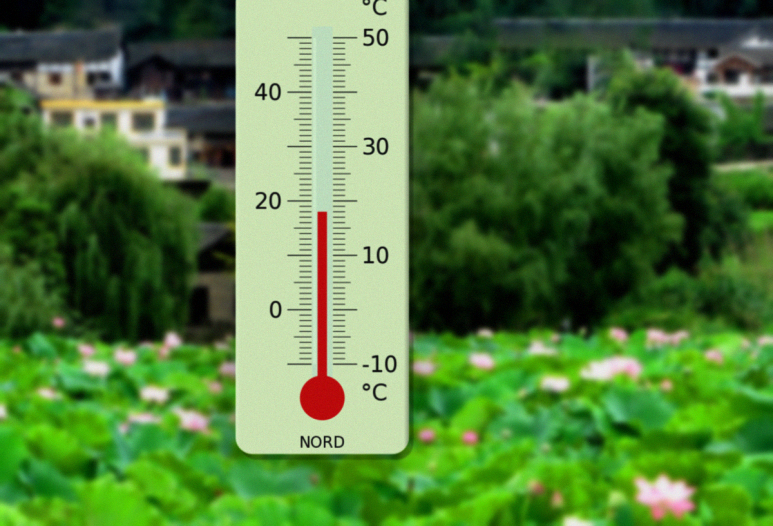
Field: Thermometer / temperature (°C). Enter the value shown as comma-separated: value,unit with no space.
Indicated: 18,°C
